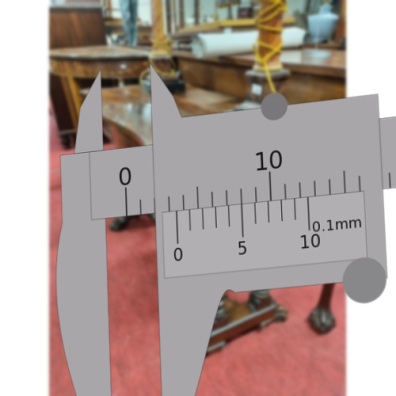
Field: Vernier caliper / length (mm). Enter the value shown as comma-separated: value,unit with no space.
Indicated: 3.5,mm
